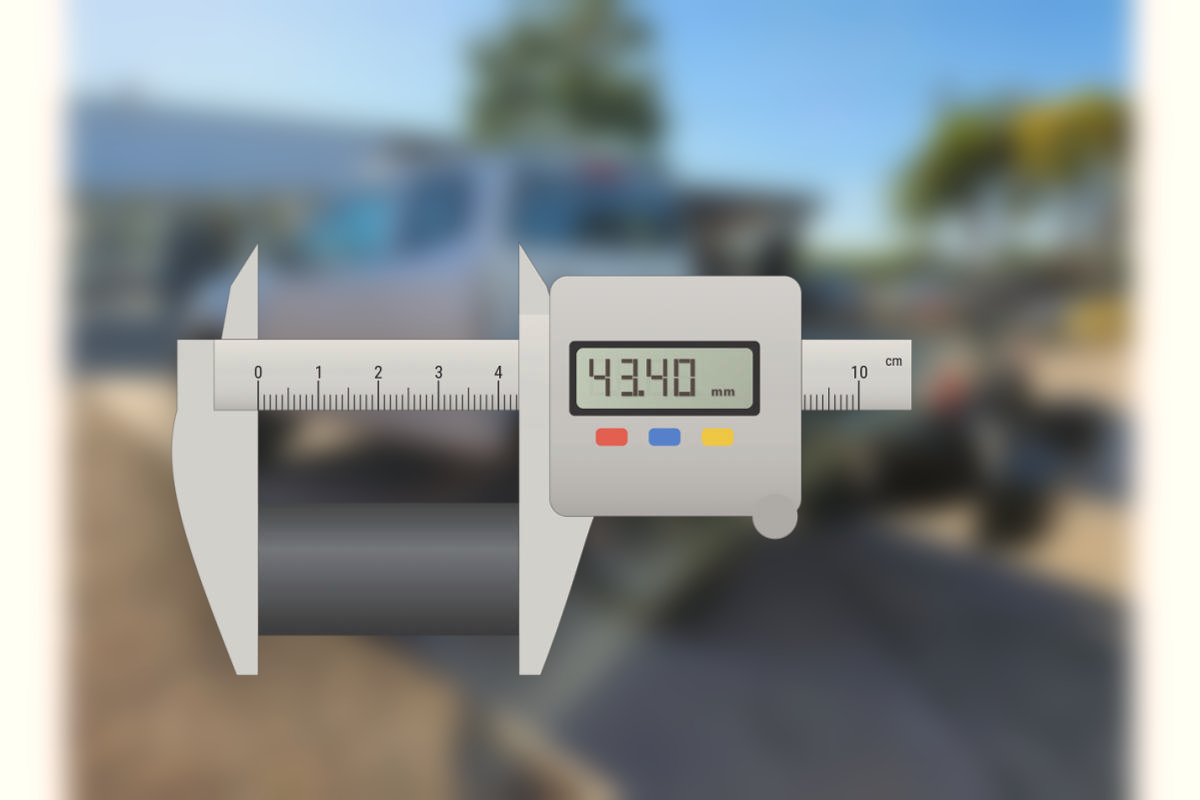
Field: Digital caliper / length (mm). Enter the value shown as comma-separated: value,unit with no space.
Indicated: 43.40,mm
